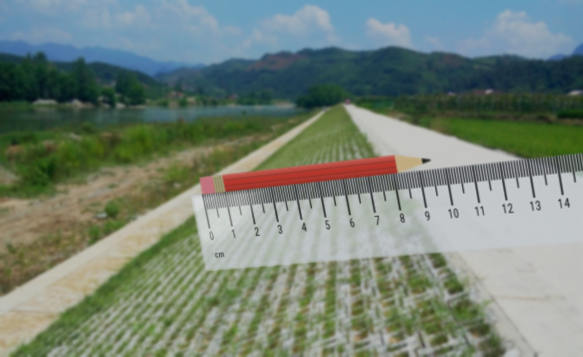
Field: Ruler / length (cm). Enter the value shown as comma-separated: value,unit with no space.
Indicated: 9.5,cm
